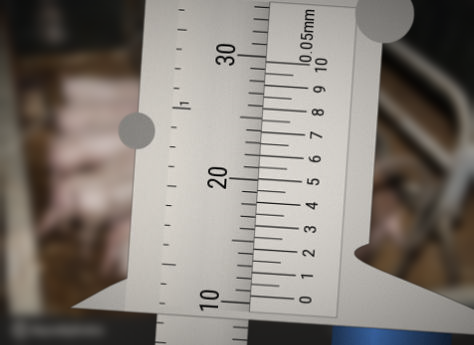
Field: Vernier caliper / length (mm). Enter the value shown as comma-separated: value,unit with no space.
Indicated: 10.6,mm
